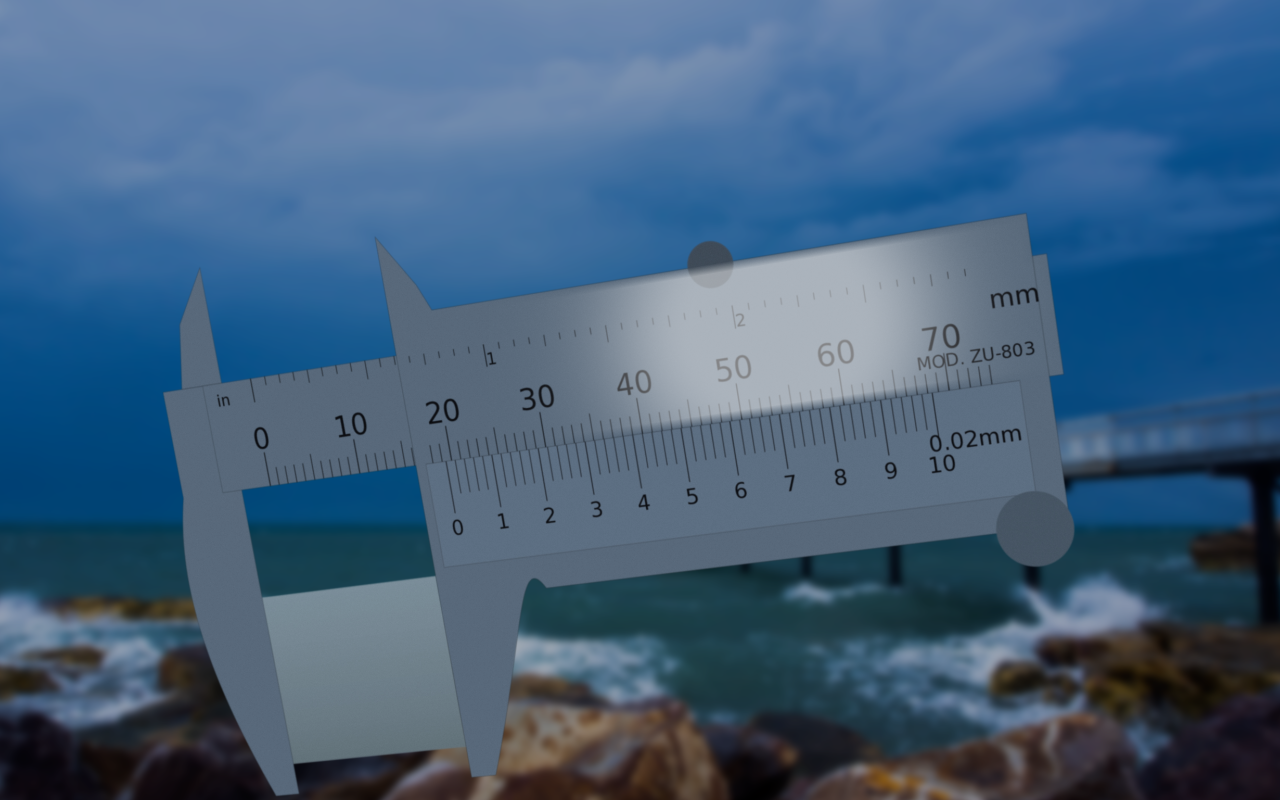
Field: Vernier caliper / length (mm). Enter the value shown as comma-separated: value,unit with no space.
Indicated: 19.4,mm
